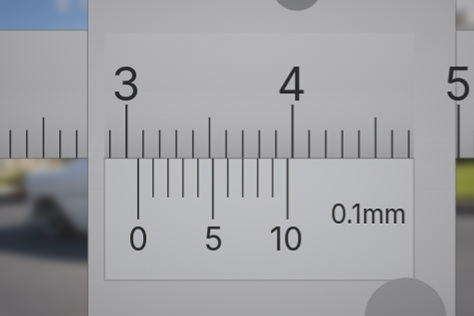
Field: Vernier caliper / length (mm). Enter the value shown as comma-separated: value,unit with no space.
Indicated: 30.7,mm
